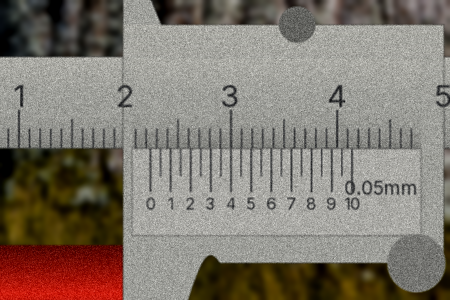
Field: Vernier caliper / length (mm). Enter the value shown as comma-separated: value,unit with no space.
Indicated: 22.4,mm
